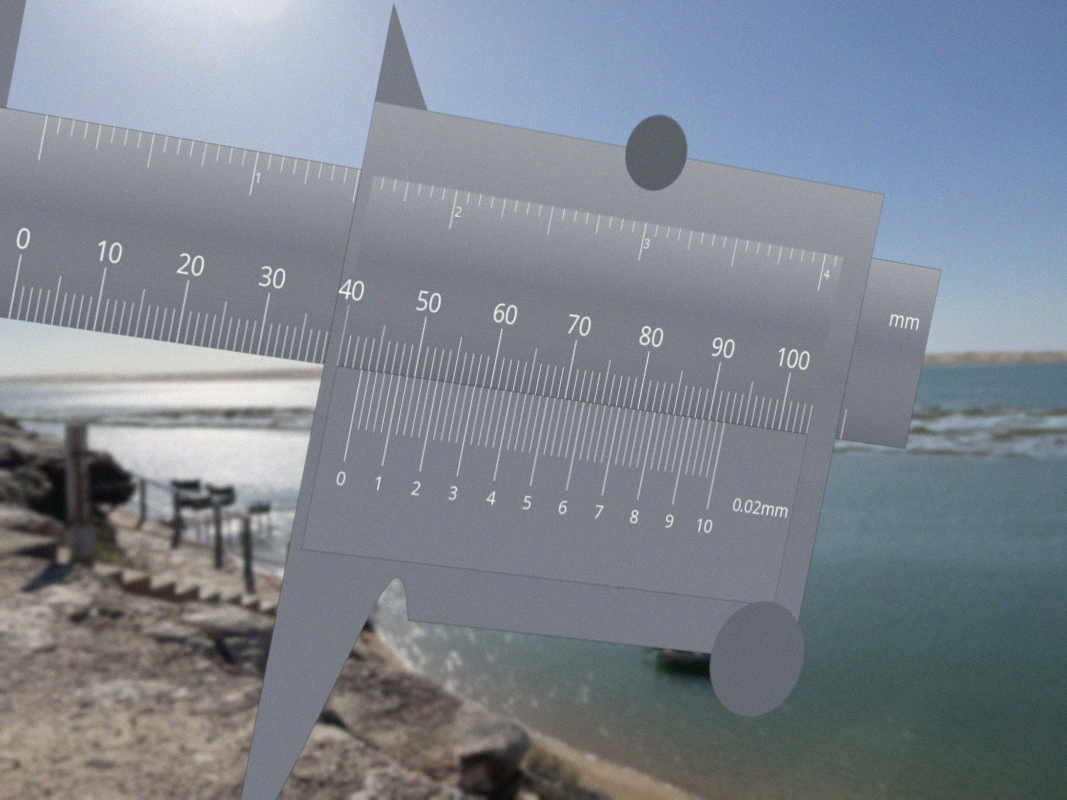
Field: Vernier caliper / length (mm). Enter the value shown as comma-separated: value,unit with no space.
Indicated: 43.2,mm
